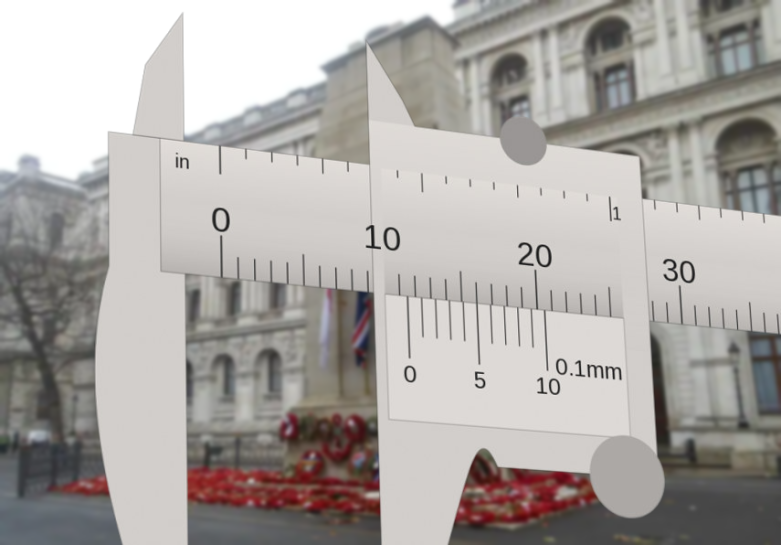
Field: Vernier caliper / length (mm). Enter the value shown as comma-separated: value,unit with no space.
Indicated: 11.5,mm
